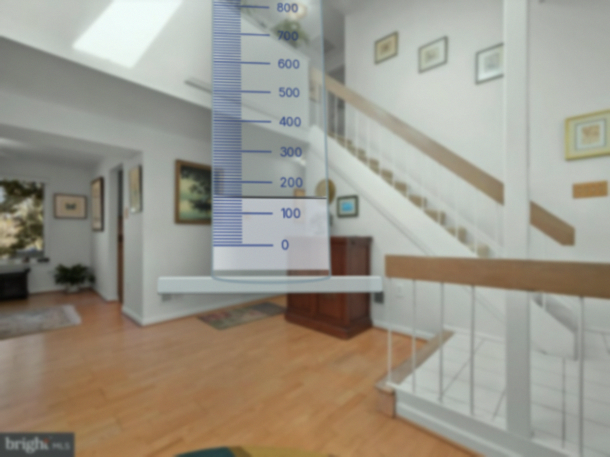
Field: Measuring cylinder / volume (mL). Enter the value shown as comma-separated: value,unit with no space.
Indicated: 150,mL
